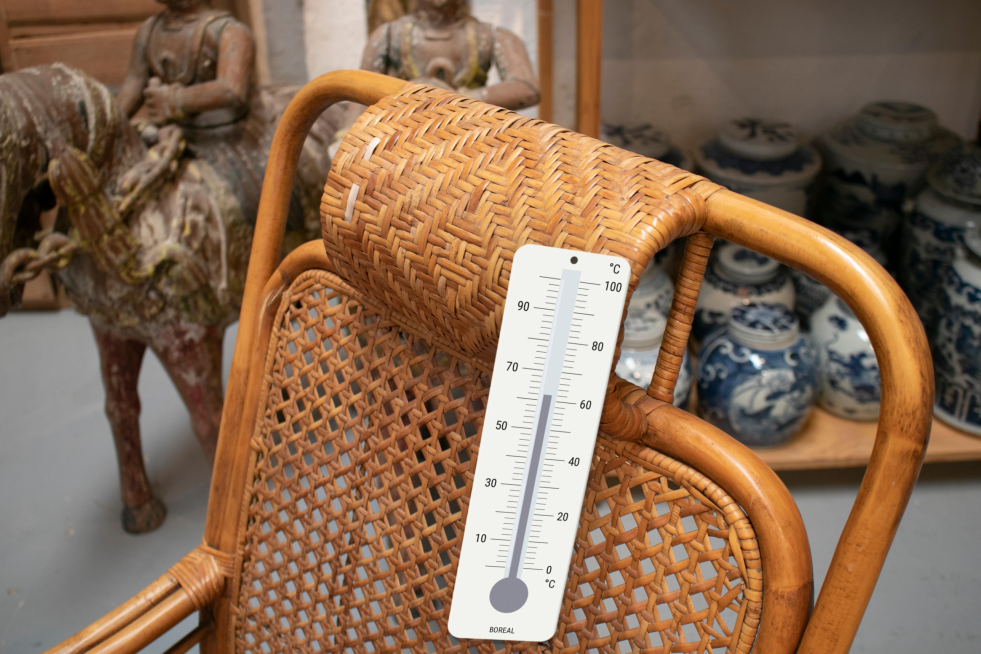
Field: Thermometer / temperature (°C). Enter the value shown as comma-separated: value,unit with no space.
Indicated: 62,°C
